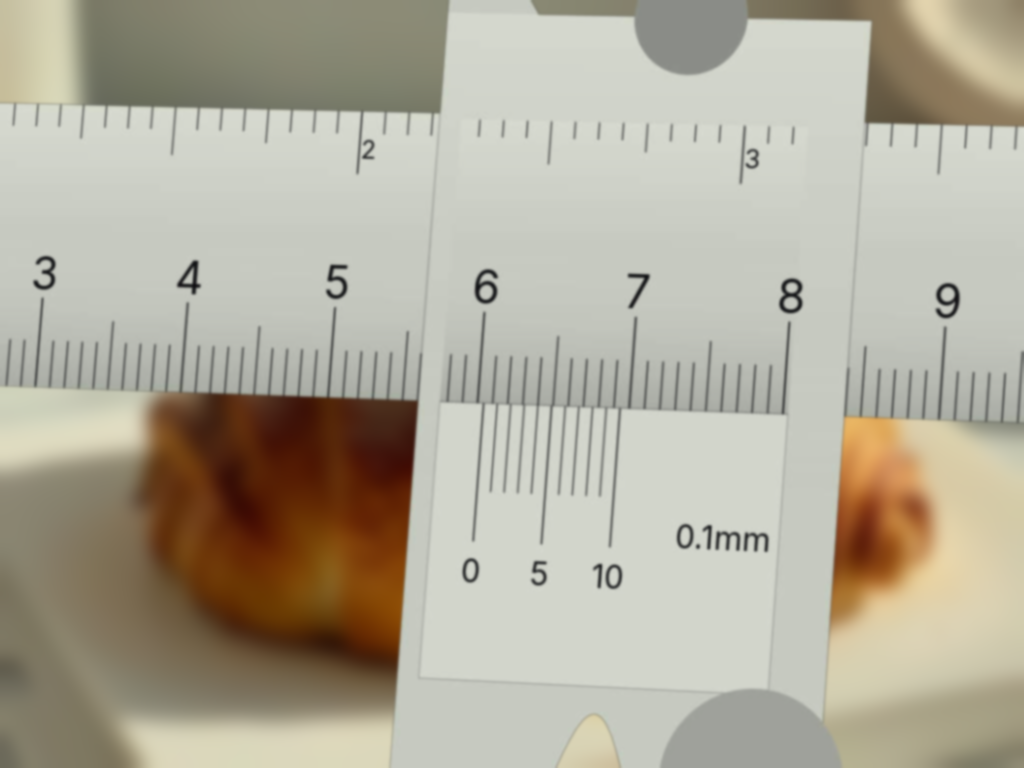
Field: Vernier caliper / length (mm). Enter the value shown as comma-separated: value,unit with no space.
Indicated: 60.4,mm
